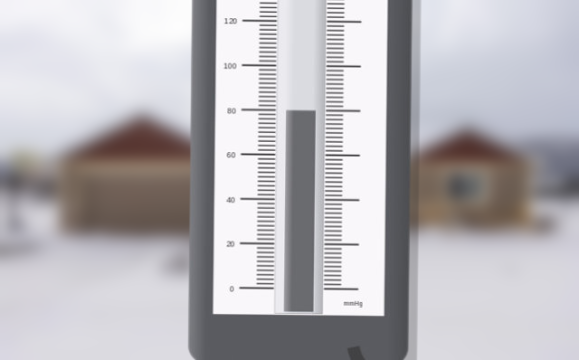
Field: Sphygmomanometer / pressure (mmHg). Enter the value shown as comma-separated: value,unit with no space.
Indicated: 80,mmHg
